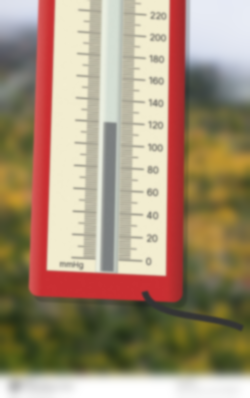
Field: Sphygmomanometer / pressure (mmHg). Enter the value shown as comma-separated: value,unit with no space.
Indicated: 120,mmHg
